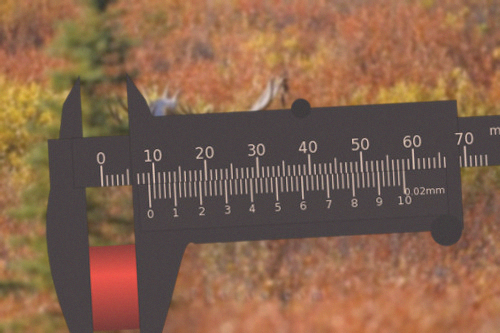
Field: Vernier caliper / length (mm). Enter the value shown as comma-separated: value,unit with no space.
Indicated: 9.0,mm
